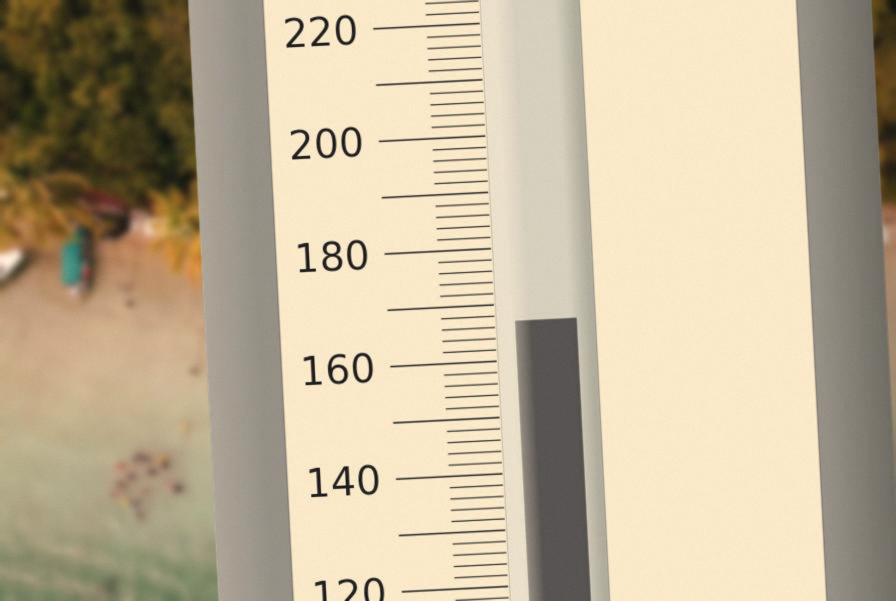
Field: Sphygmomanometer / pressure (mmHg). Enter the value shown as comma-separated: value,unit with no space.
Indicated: 167,mmHg
